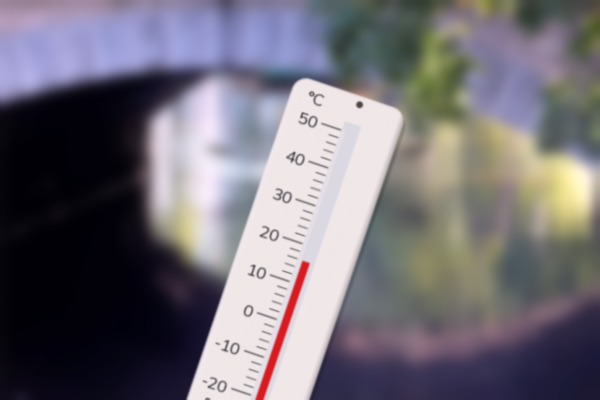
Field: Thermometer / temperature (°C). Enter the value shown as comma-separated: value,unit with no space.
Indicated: 16,°C
